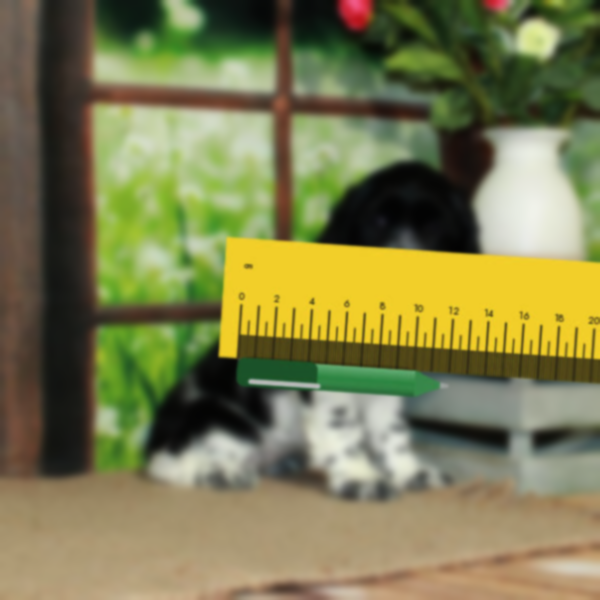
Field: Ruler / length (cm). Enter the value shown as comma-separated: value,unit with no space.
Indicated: 12,cm
